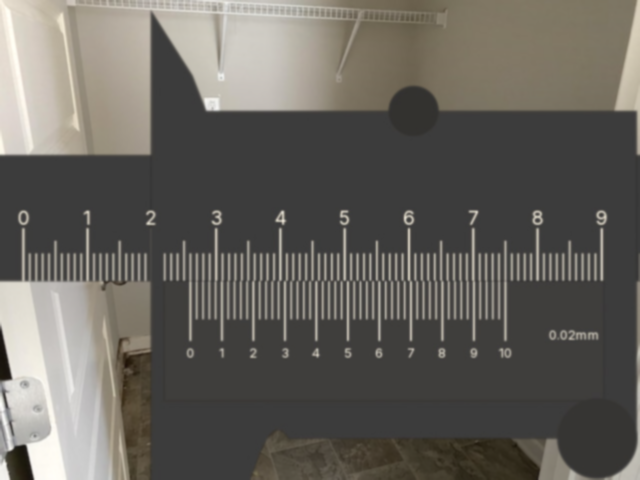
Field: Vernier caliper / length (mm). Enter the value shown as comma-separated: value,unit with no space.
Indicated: 26.0,mm
